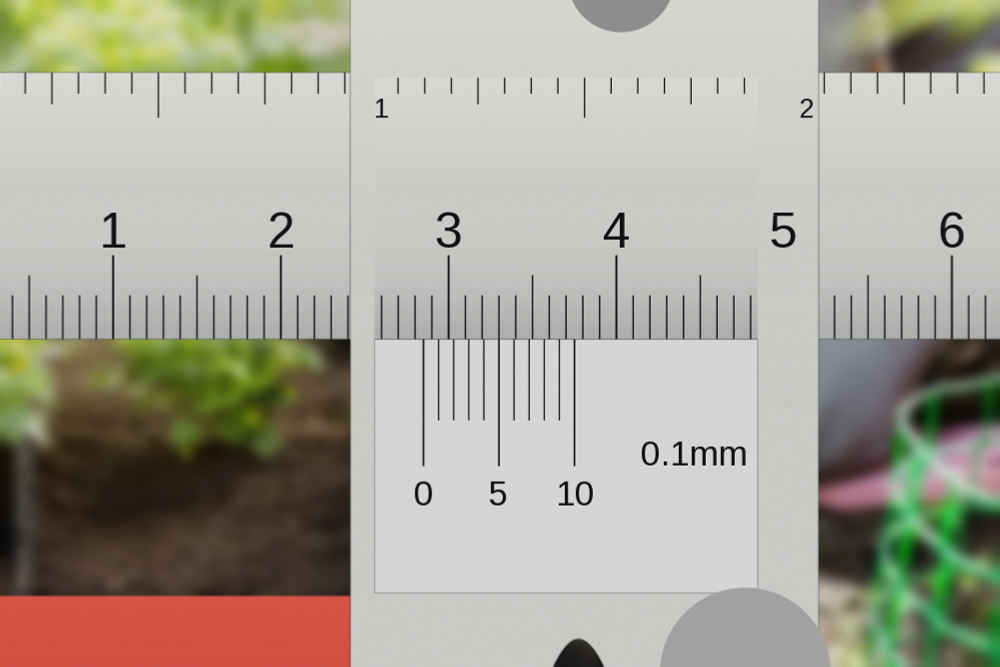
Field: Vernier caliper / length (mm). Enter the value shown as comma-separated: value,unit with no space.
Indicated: 28.5,mm
